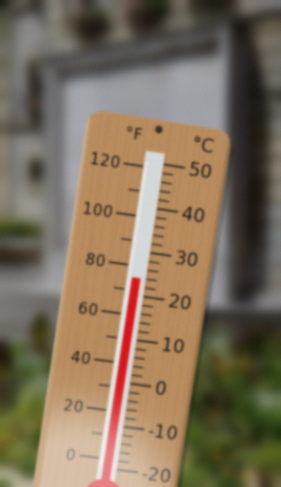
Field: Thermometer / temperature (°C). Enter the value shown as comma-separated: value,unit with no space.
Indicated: 24,°C
